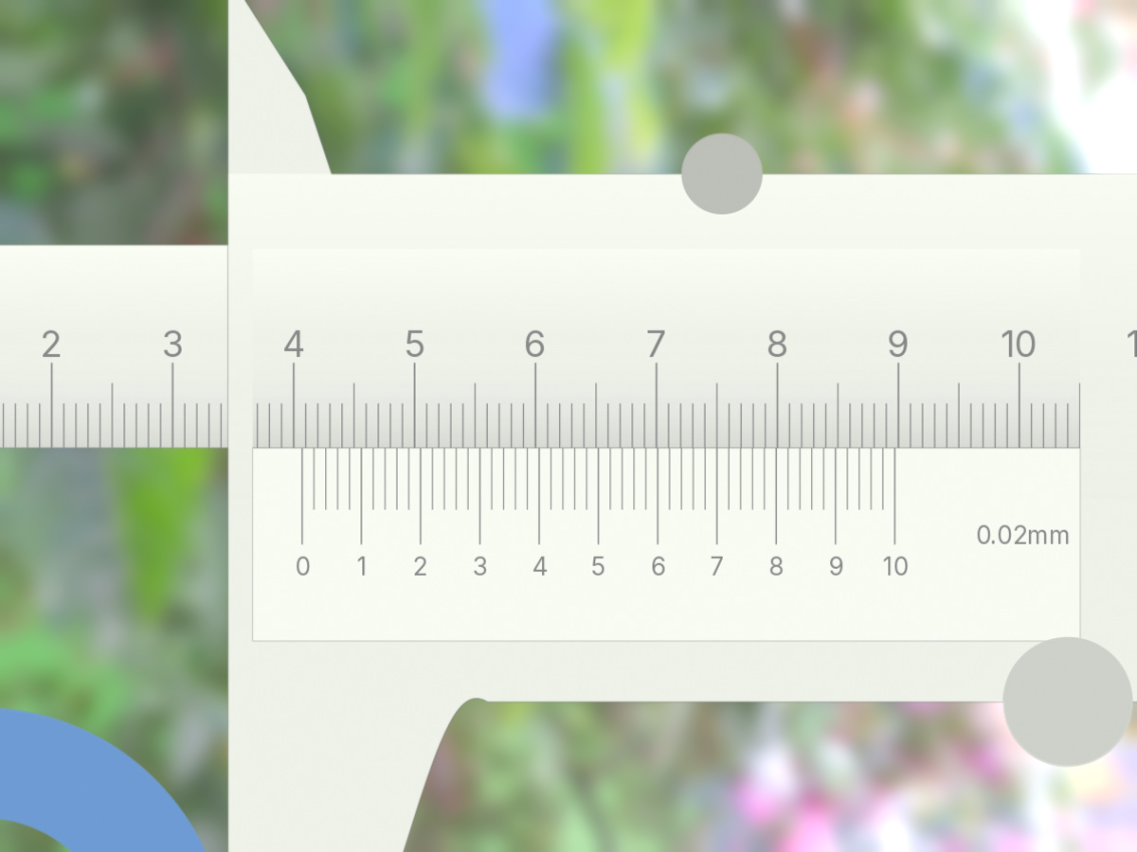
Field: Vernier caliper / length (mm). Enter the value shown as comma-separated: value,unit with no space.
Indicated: 40.7,mm
